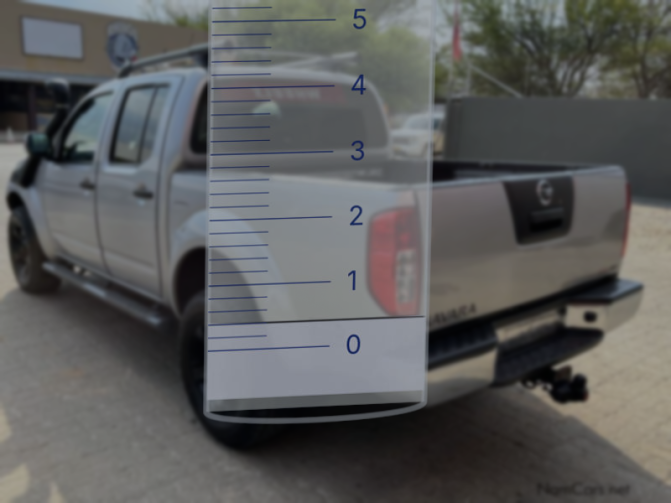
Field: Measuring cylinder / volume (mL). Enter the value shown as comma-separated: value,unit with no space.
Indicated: 0.4,mL
